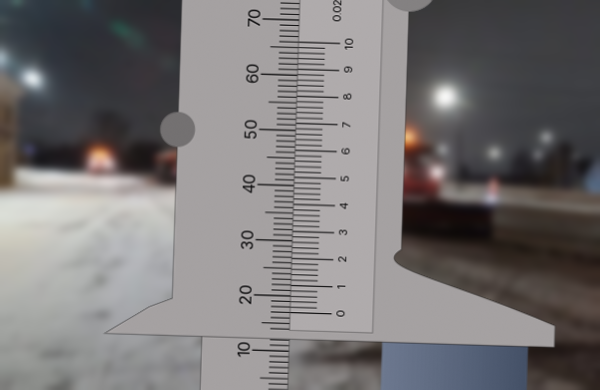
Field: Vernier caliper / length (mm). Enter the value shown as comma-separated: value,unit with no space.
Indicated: 17.0,mm
